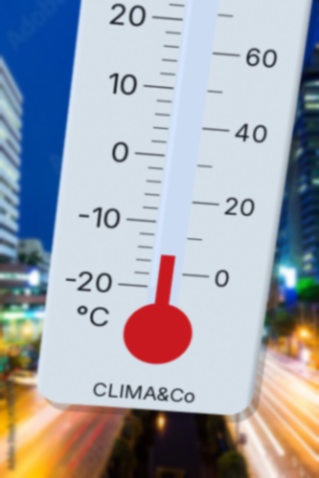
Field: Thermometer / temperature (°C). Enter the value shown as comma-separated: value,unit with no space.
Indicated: -15,°C
